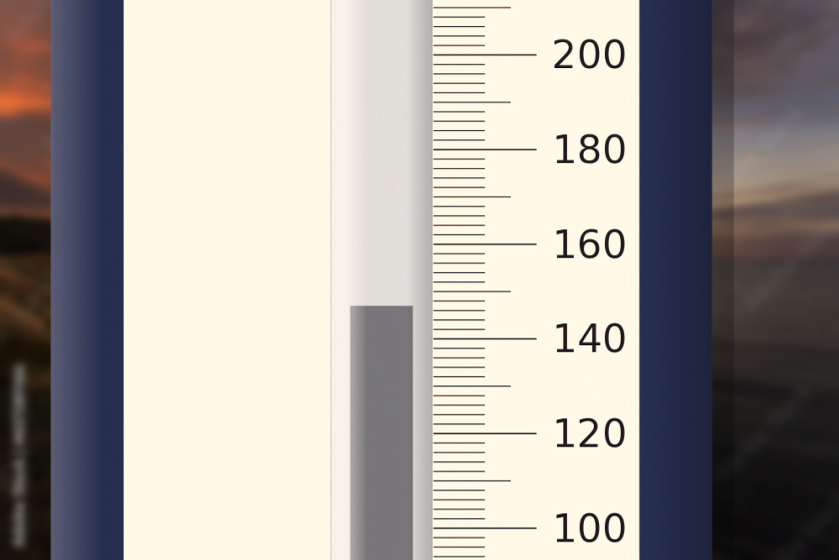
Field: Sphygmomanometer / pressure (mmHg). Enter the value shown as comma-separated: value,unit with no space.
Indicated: 147,mmHg
